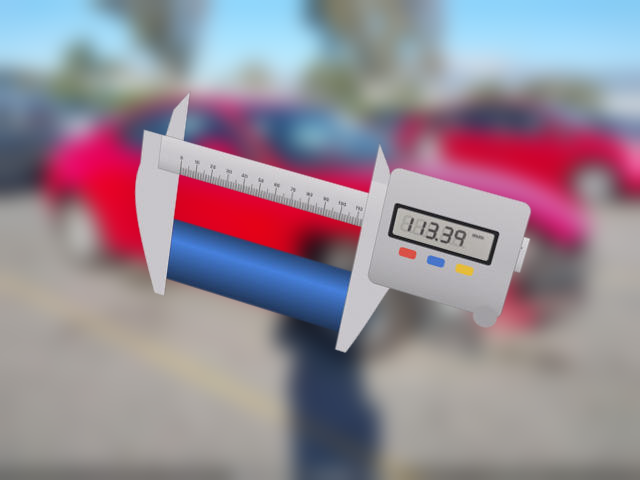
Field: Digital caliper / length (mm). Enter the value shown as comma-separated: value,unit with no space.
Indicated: 113.39,mm
